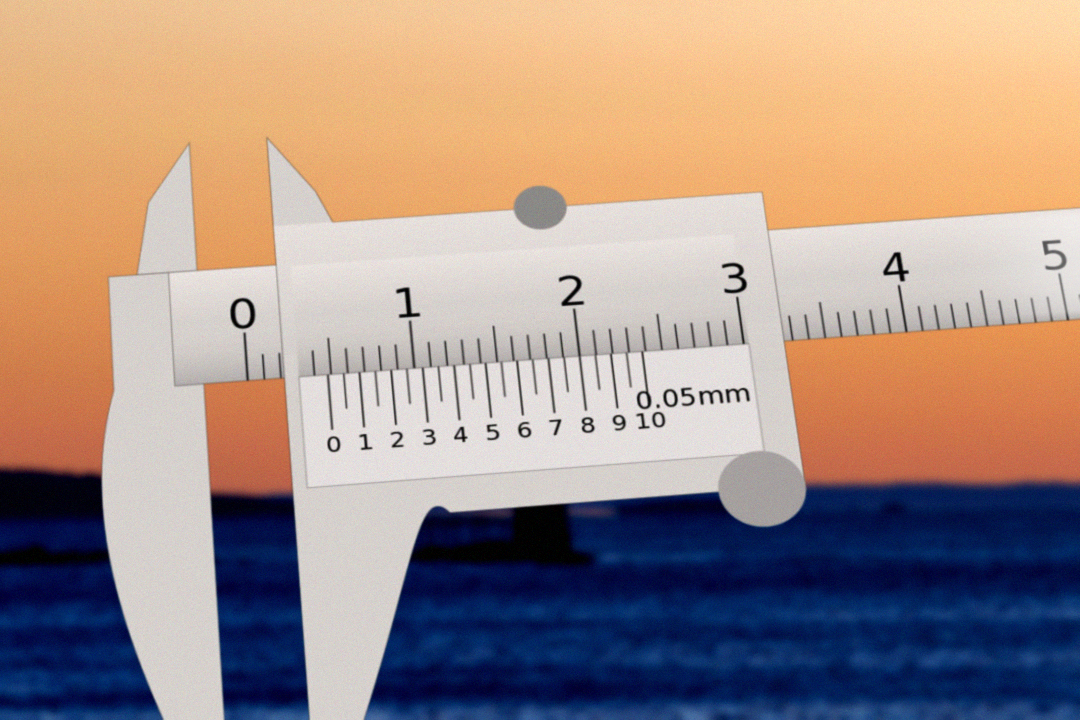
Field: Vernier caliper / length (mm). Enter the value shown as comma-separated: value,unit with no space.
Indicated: 4.8,mm
